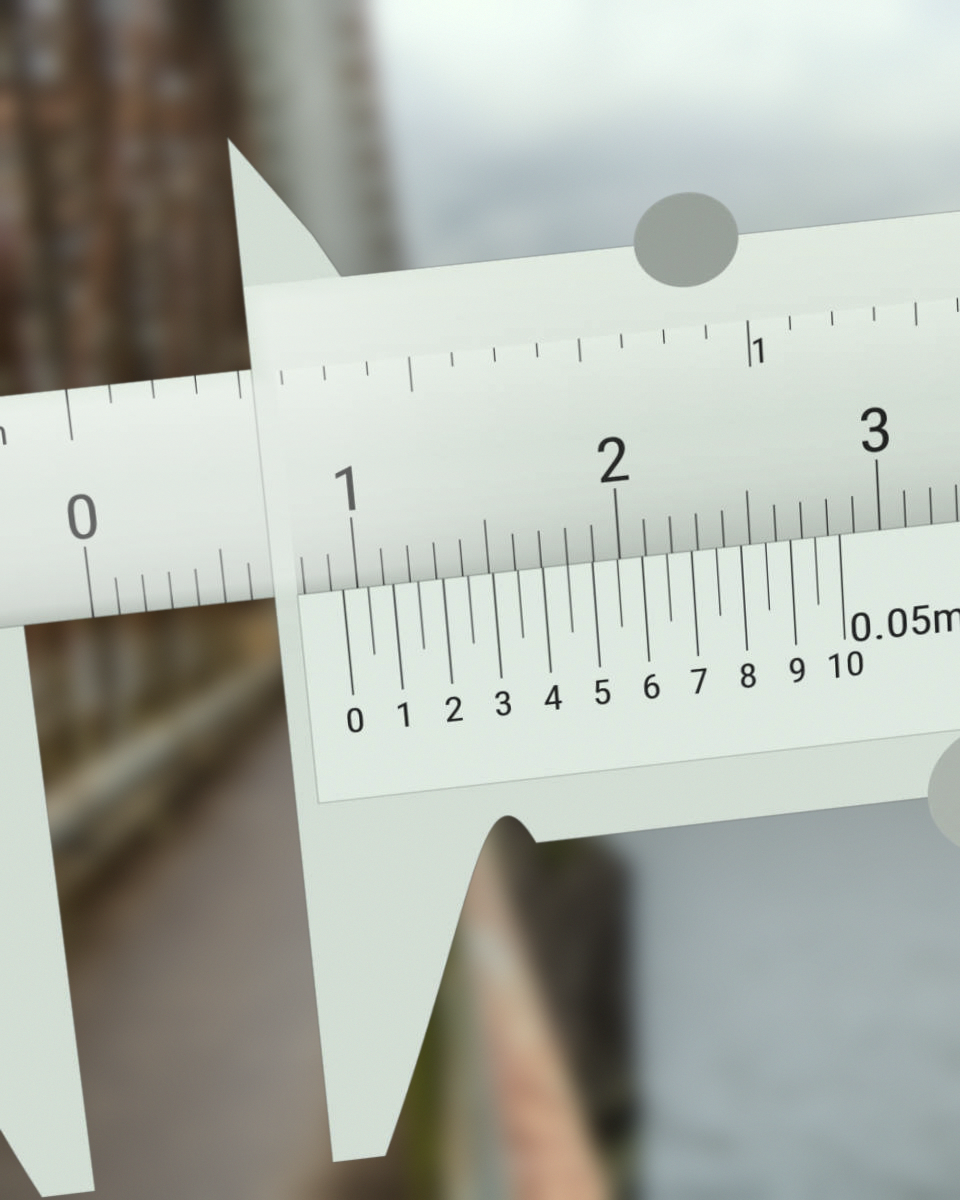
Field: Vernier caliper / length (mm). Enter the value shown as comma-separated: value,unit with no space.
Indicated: 9.45,mm
